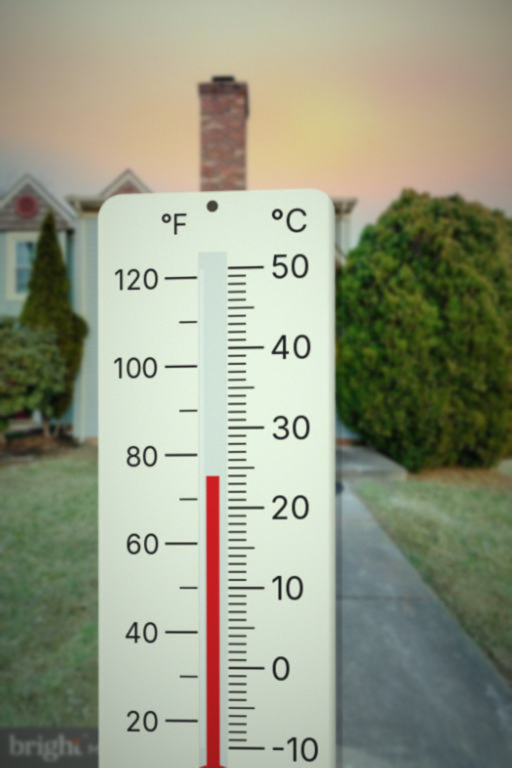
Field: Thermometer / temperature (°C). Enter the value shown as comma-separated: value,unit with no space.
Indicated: 24,°C
